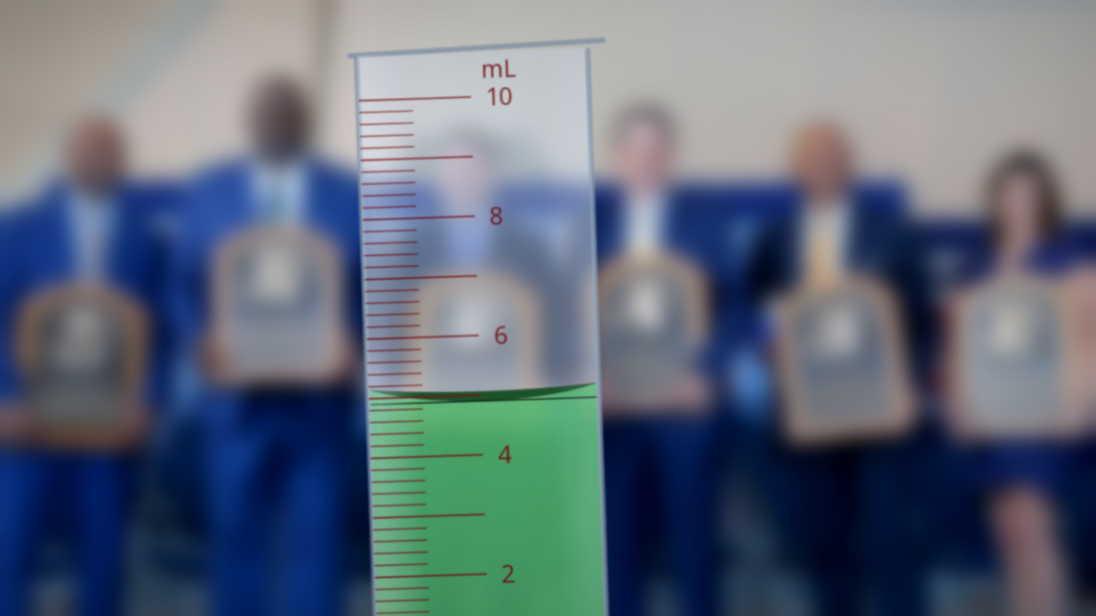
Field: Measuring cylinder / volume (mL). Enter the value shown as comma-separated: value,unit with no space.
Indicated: 4.9,mL
